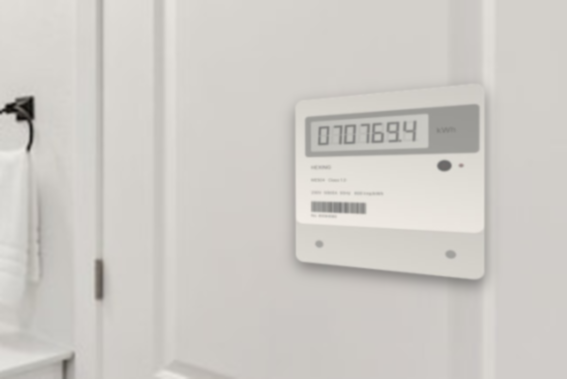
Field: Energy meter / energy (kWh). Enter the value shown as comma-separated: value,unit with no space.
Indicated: 70769.4,kWh
